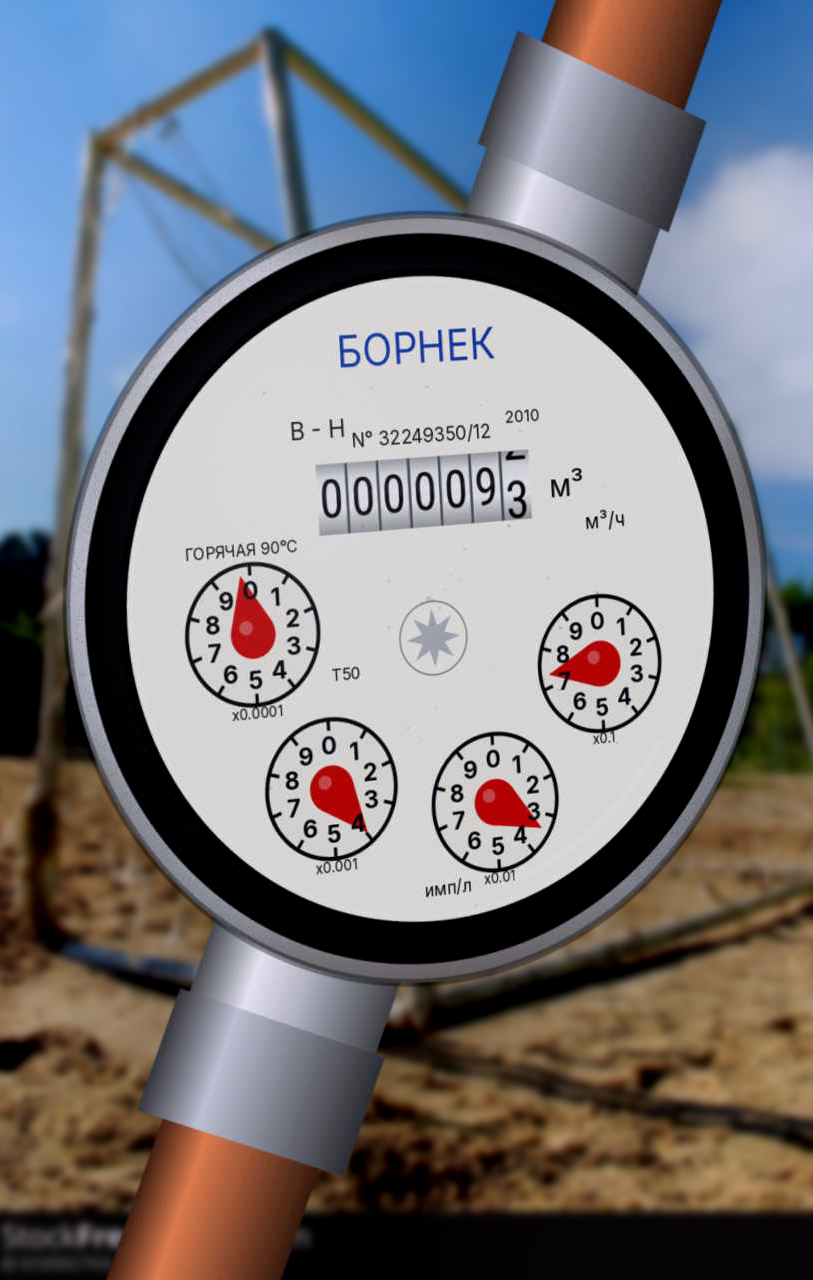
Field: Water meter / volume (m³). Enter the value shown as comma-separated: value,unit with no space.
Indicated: 92.7339,m³
